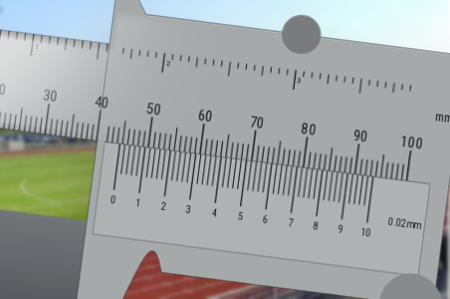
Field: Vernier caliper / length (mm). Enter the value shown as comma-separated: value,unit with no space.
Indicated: 44.5,mm
